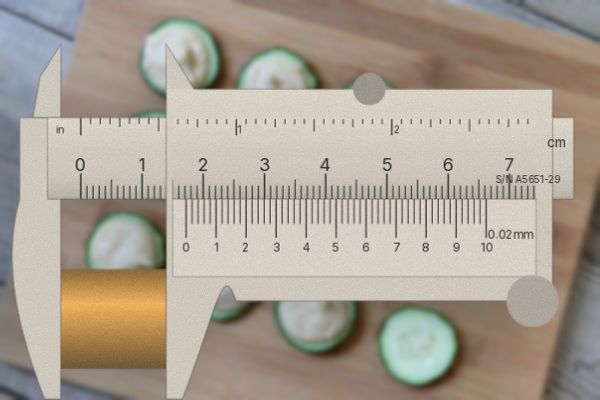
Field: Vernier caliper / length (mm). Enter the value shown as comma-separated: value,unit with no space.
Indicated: 17.2,mm
